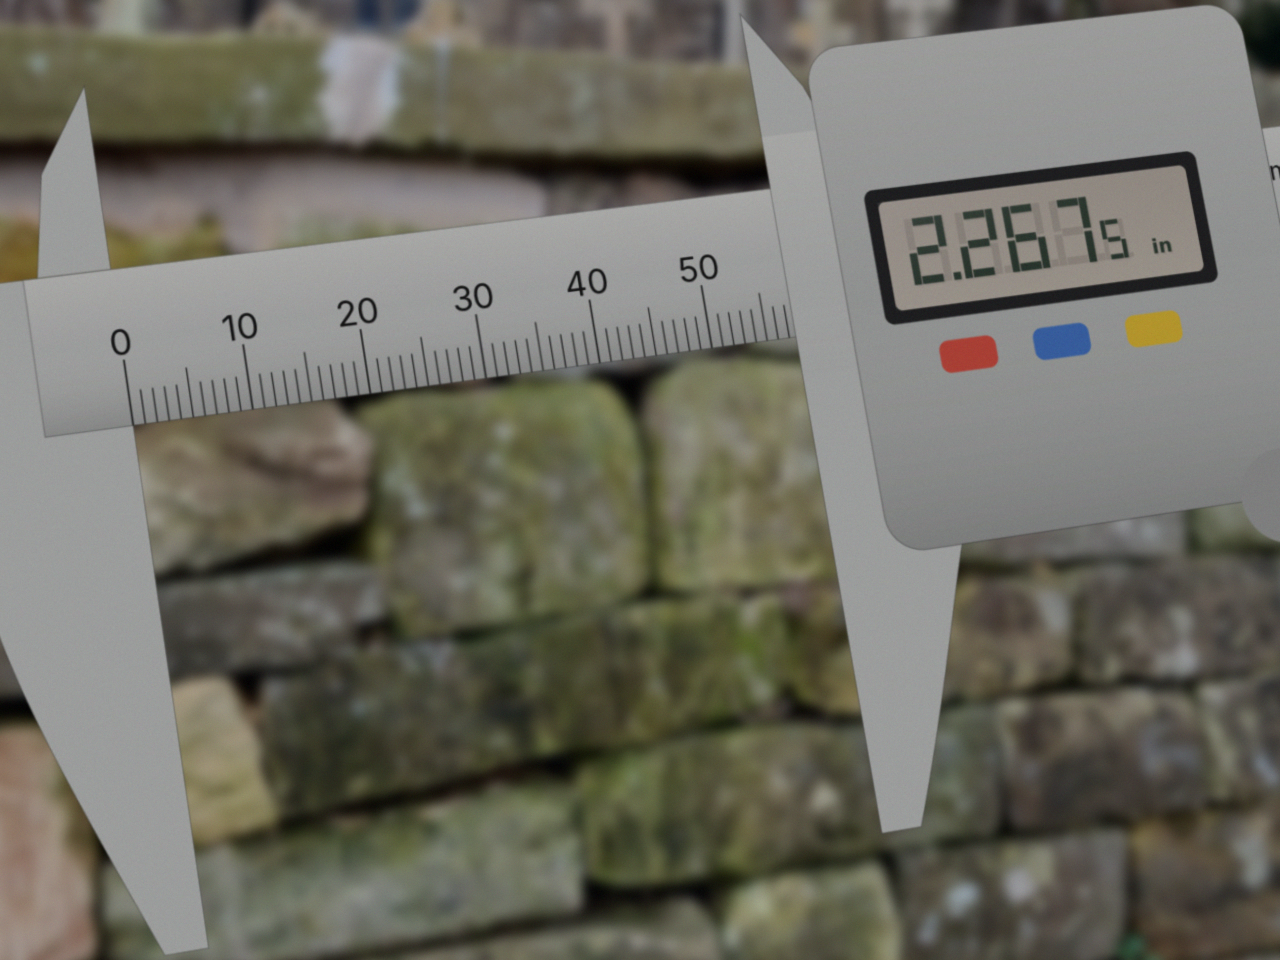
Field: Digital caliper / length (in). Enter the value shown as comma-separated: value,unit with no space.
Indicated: 2.2675,in
